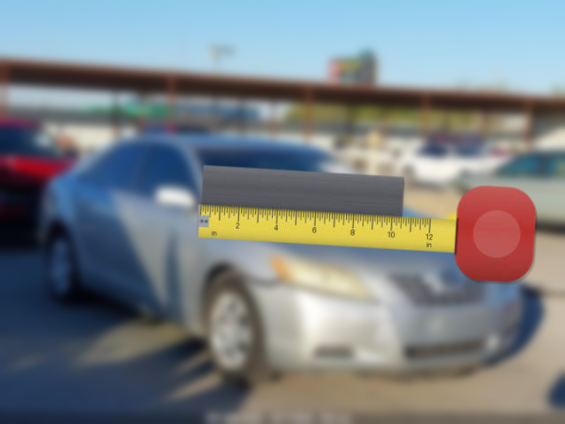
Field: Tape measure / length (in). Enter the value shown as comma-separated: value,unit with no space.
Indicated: 10.5,in
